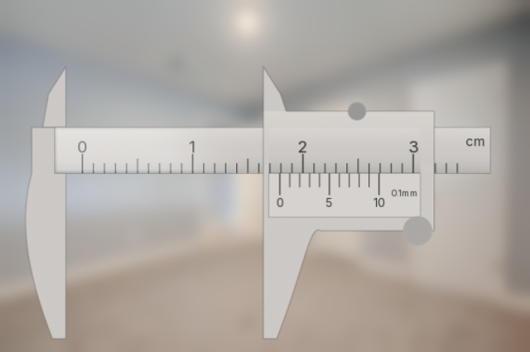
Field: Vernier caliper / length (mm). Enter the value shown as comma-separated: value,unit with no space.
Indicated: 17.9,mm
